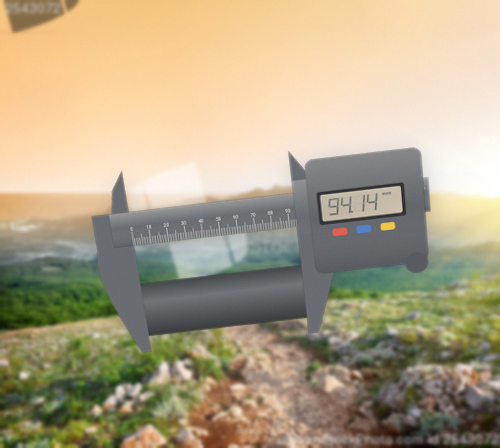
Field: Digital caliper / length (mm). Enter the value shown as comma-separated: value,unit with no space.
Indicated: 94.14,mm
